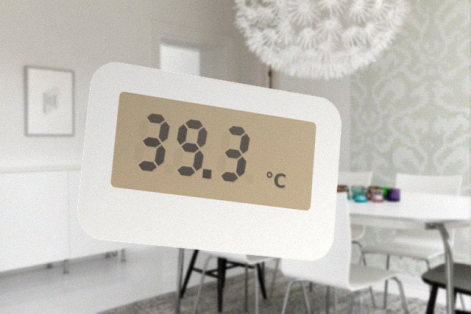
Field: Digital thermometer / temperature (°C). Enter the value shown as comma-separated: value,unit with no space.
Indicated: 39.3,°C
